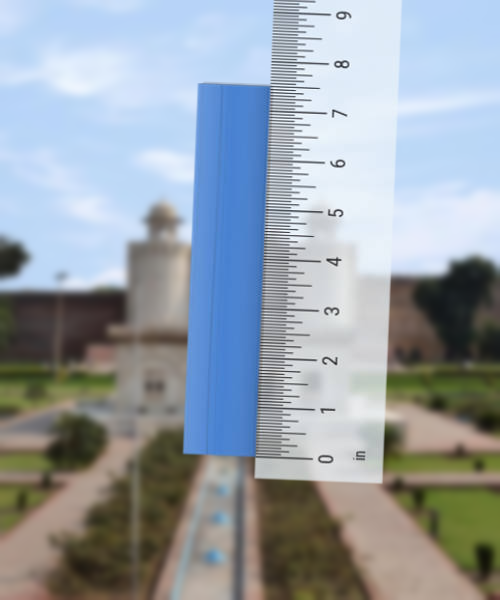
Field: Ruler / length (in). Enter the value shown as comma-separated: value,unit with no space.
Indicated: 7.5,in
